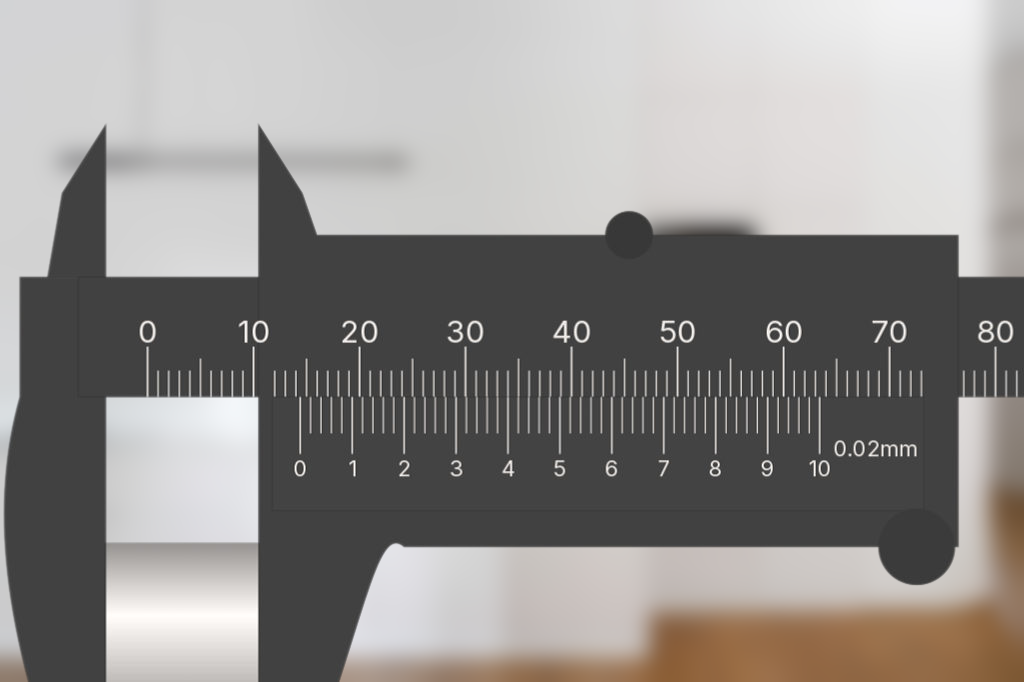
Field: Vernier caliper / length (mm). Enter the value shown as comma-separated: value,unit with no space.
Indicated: 14.4,mm
